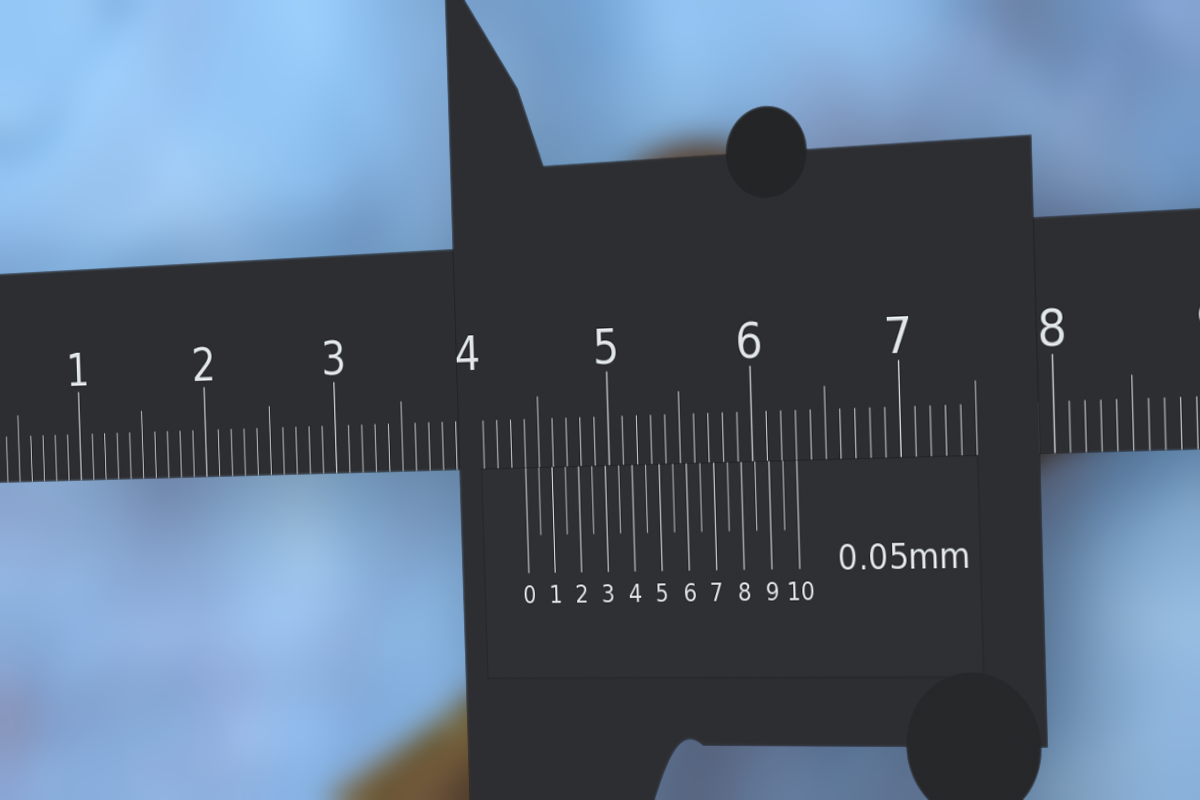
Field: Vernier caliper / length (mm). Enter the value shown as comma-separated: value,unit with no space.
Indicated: 44.0,mm
